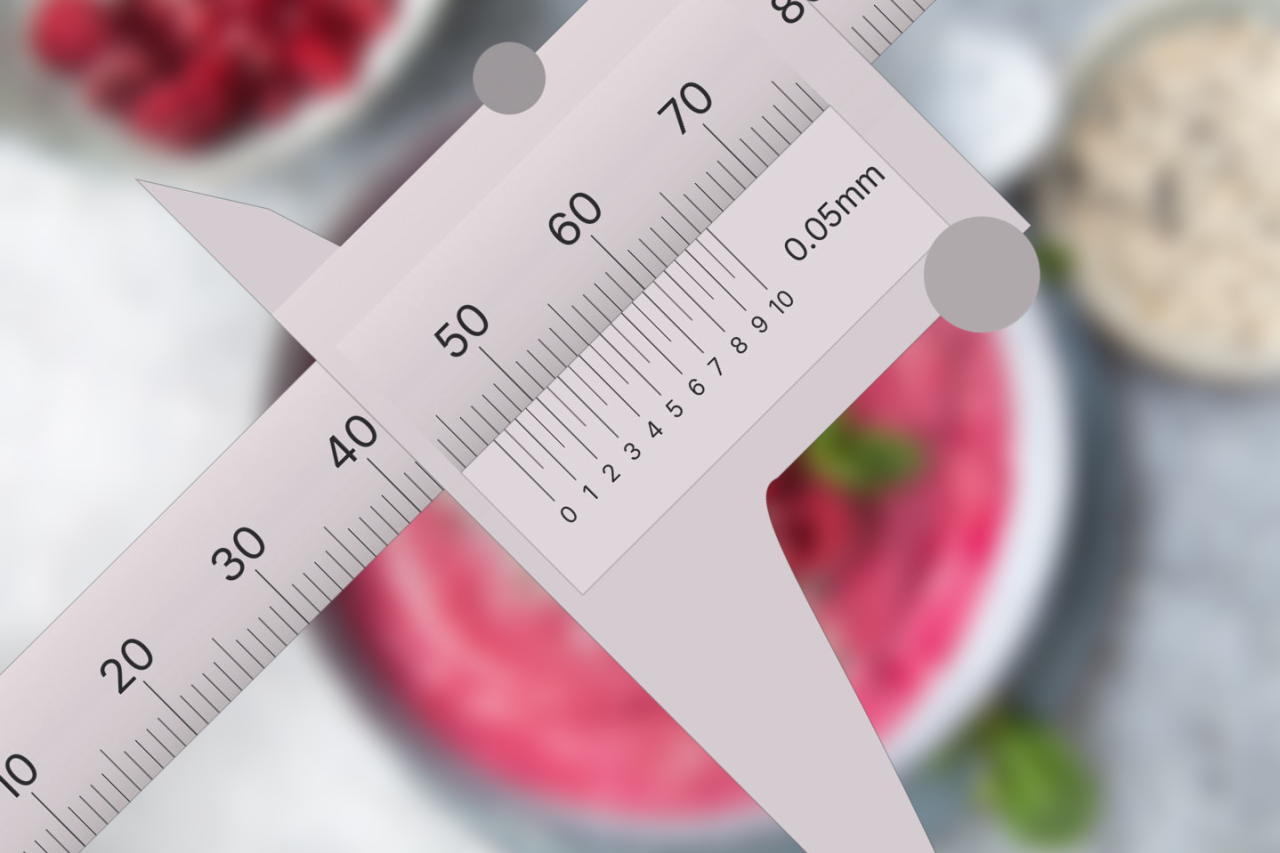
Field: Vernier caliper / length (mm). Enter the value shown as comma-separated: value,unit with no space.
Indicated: 46.5,mm
